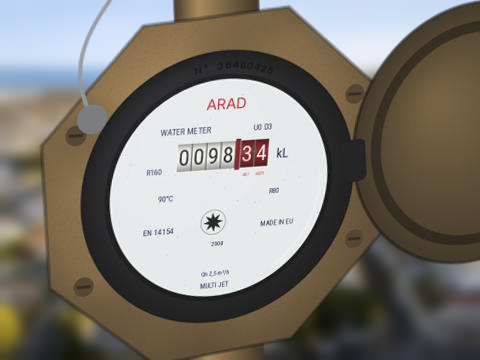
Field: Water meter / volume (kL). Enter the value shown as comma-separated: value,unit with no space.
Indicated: 98.34,kL
